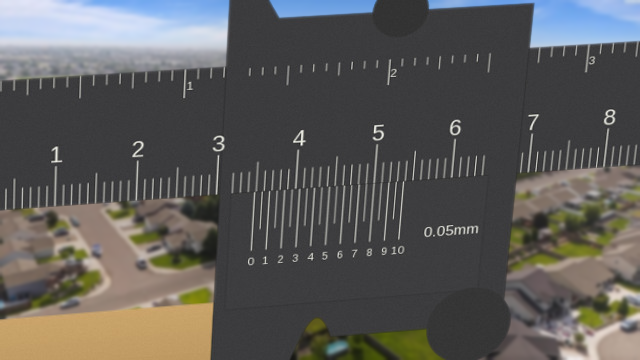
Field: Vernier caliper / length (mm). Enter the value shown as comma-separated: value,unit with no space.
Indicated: 34.8,mm
